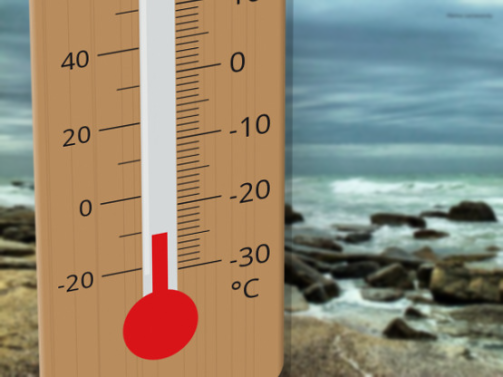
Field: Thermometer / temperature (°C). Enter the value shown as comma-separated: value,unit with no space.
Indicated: -24,°C
